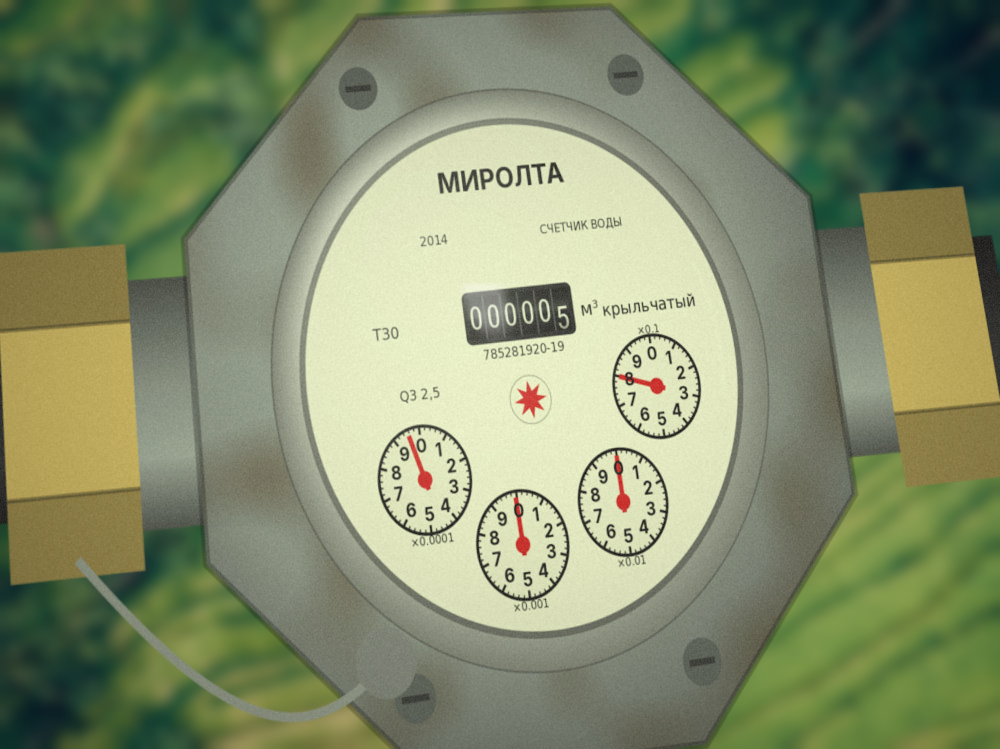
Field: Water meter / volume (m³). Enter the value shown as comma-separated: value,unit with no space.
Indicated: 4.7999,m³
